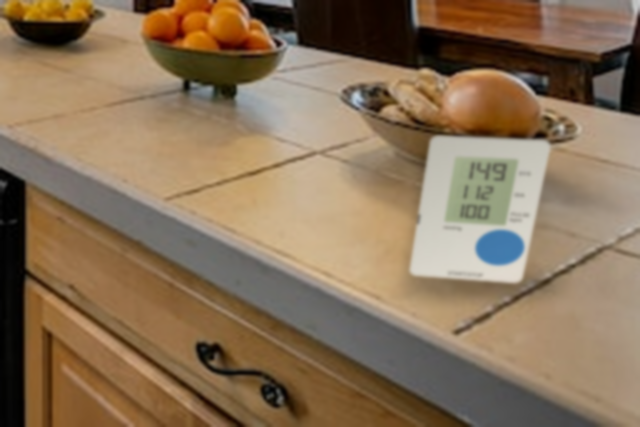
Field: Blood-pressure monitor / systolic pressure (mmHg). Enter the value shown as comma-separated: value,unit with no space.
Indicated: 149,mmHg
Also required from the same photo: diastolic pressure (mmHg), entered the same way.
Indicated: 112,mmHg
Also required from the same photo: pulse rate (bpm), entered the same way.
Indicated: 100,bpm
